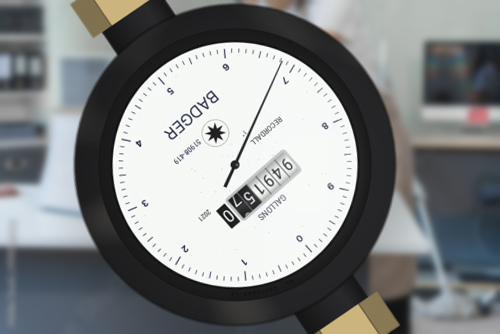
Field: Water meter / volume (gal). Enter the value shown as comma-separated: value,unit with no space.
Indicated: 9491566.8,gal
